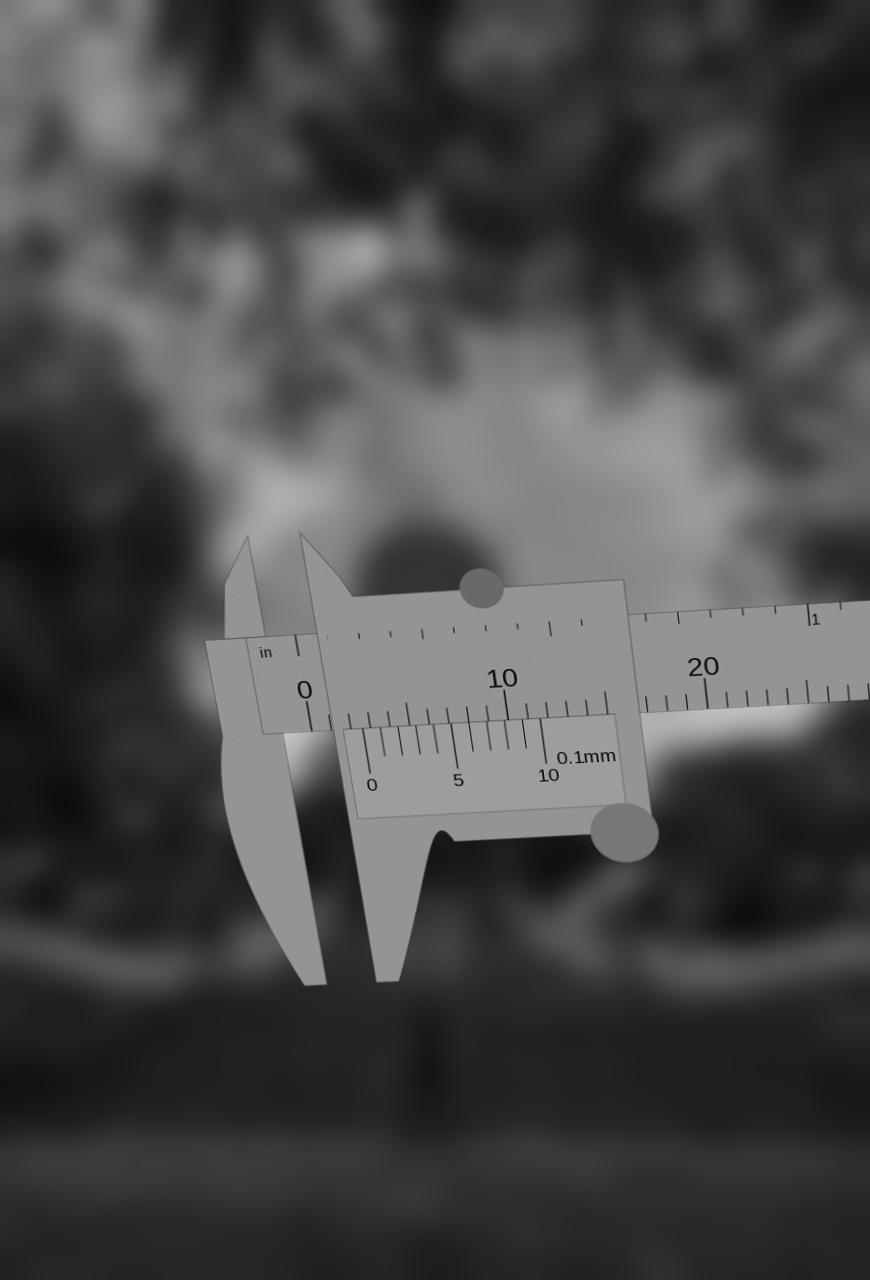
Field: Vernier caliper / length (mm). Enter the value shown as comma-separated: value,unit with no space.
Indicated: 2.6,mm
